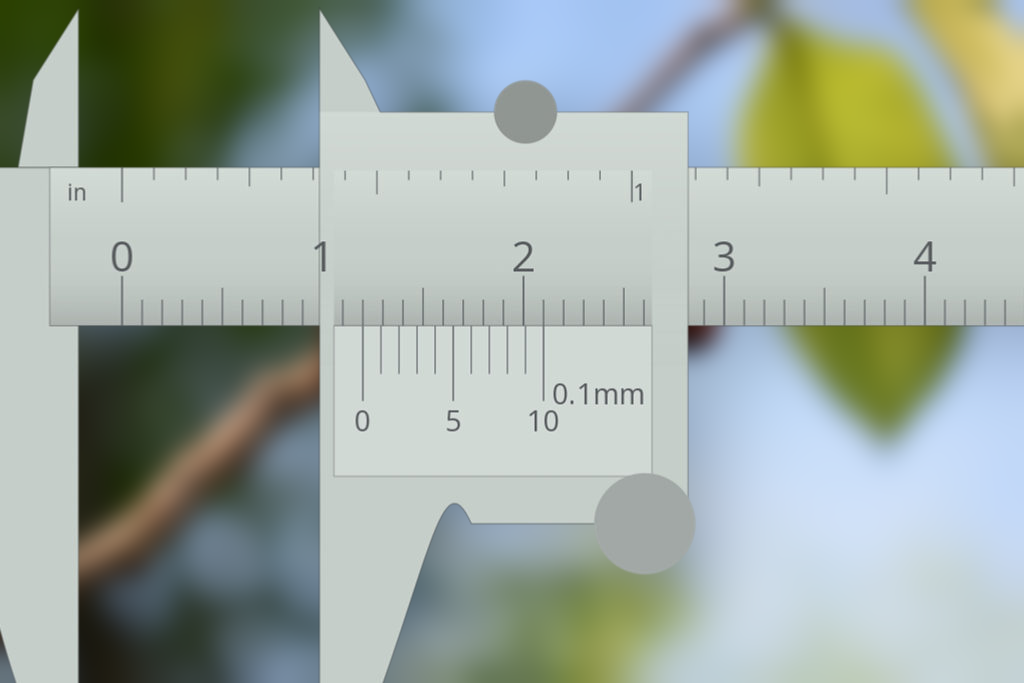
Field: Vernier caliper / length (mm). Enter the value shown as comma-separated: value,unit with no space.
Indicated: 12.0,mm
